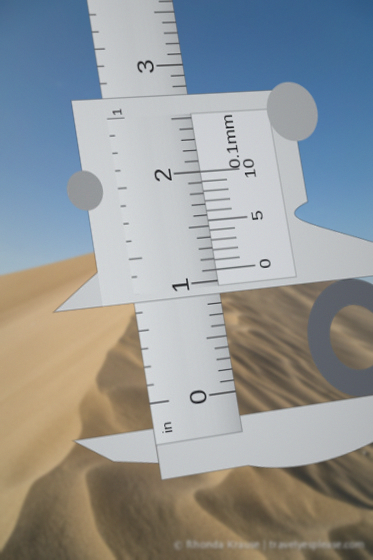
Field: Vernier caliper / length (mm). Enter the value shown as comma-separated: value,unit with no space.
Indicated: 11.0,mm
